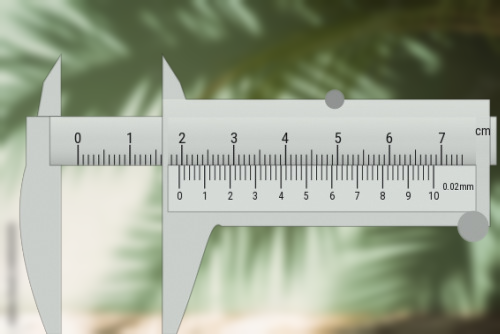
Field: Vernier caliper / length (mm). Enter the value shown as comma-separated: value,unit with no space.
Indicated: 19.5,mm
